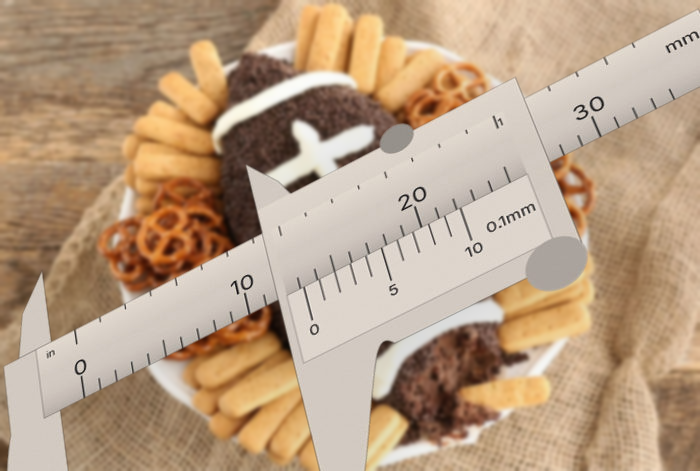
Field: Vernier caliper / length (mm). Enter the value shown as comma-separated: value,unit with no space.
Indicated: 13.2,mm
